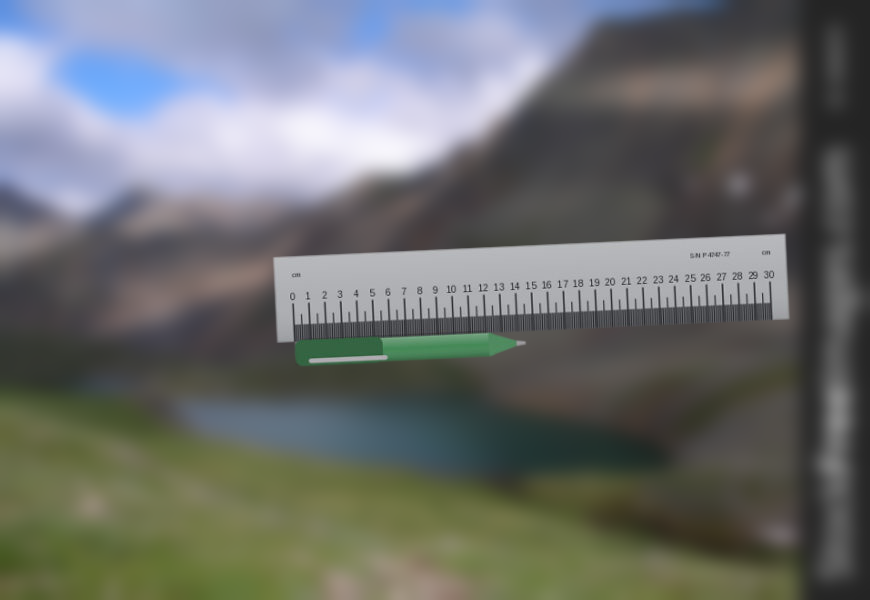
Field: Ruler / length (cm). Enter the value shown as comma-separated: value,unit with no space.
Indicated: 14.5,cm
